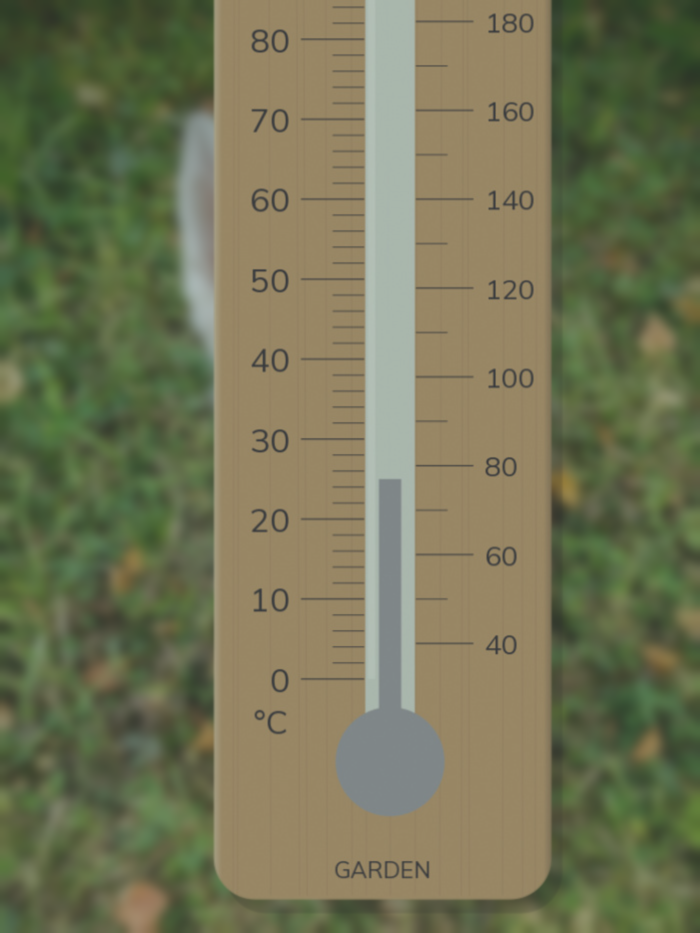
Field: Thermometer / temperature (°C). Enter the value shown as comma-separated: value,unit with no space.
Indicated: 25,°C
